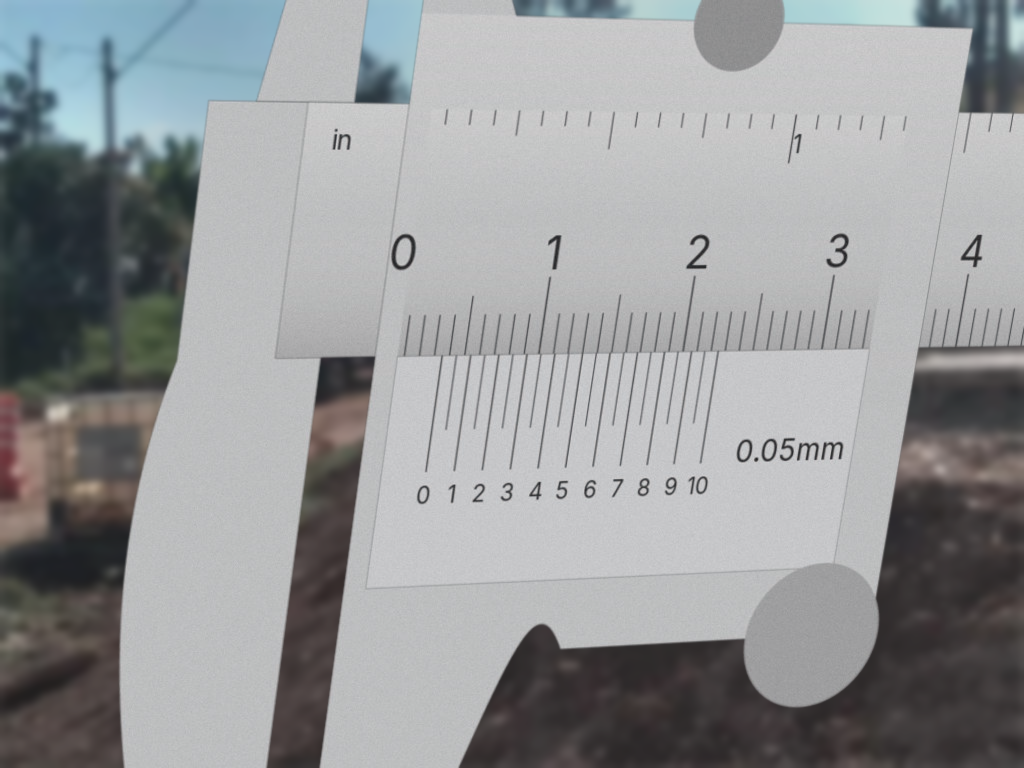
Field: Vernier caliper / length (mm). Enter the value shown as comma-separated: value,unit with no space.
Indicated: 3.5,mm
